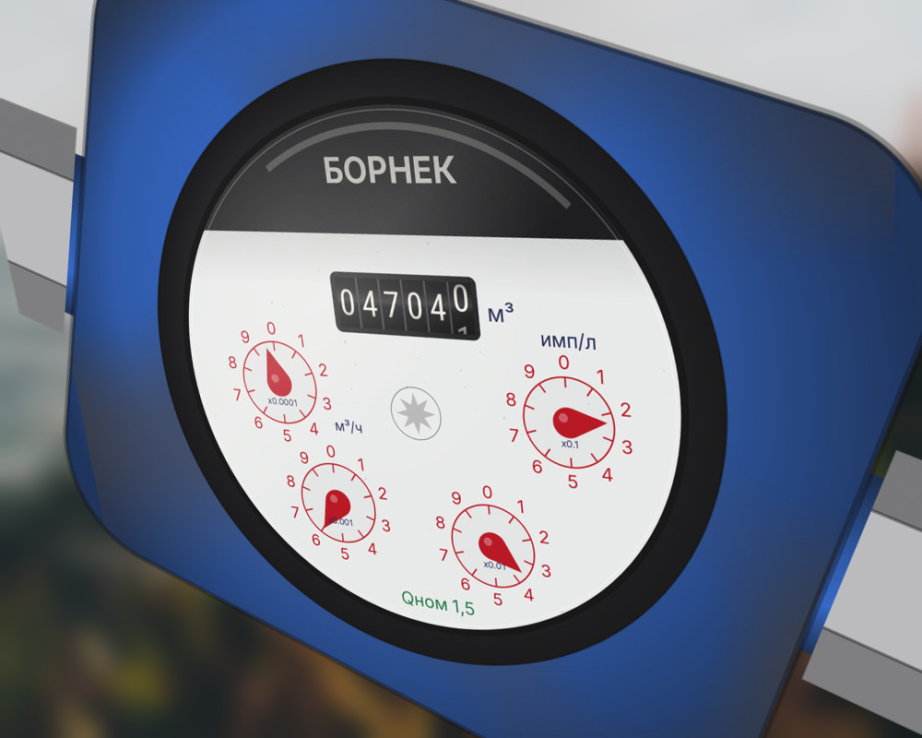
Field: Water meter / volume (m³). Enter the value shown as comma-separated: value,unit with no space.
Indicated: 47040.2359,m³
